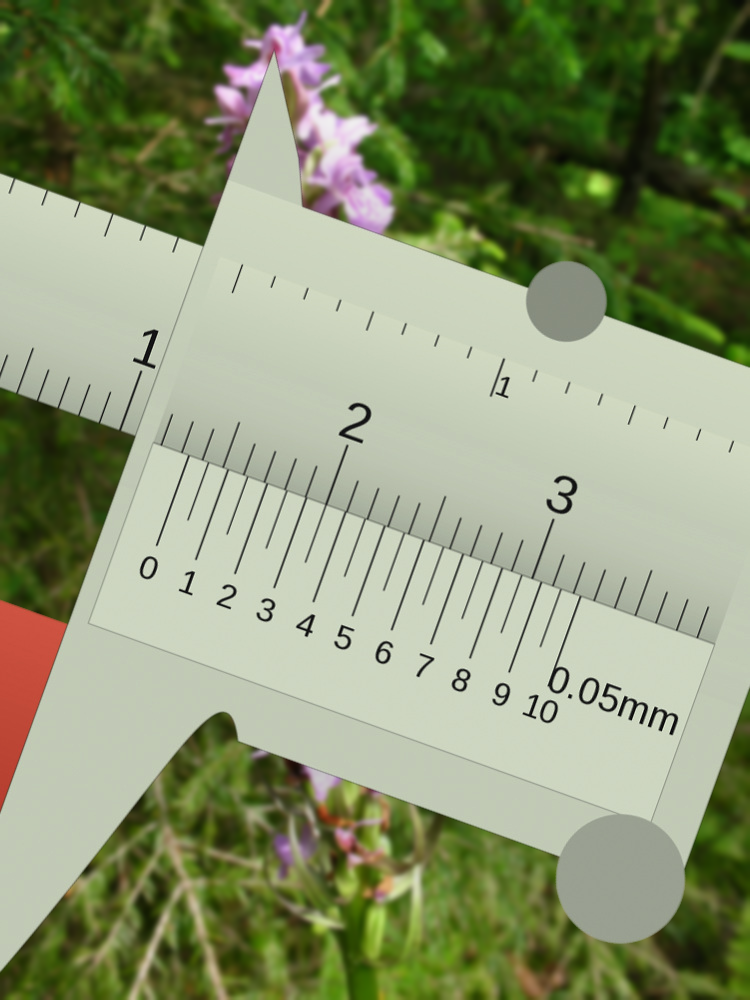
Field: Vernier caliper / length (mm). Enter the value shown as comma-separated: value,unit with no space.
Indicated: 13.35,mm
